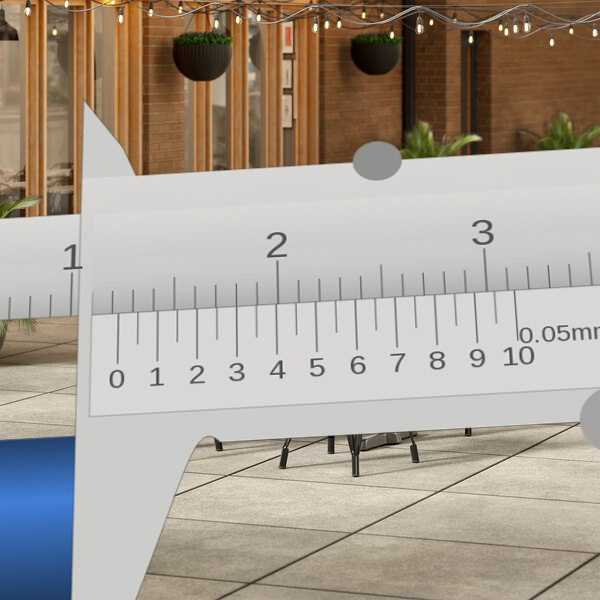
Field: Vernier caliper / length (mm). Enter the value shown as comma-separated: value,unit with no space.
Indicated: 12.3,mm
